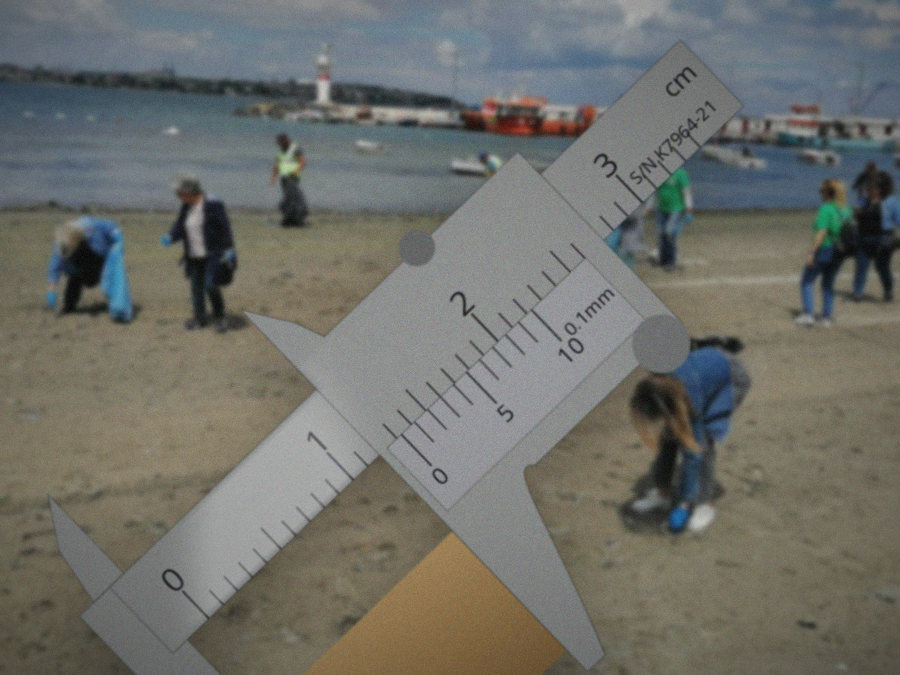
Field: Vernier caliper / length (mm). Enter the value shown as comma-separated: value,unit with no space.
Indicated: 13.3,mm
